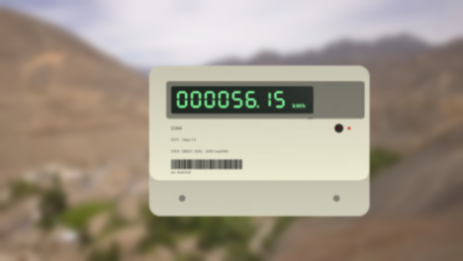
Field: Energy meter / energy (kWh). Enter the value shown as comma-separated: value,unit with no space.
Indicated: 56.15,kWh
